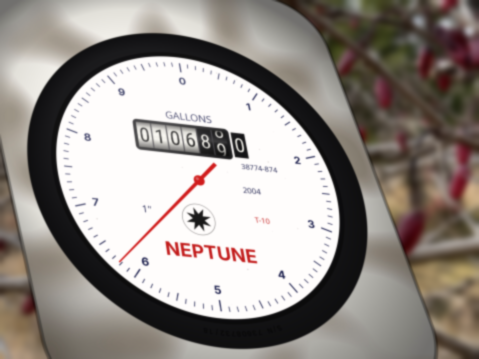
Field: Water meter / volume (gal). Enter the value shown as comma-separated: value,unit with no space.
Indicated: 106886.2,gal
